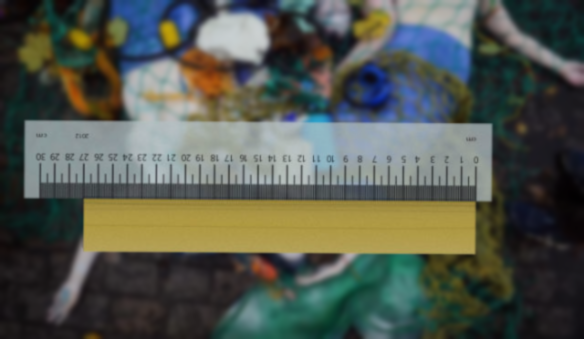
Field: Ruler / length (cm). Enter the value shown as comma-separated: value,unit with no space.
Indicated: 27,cm
